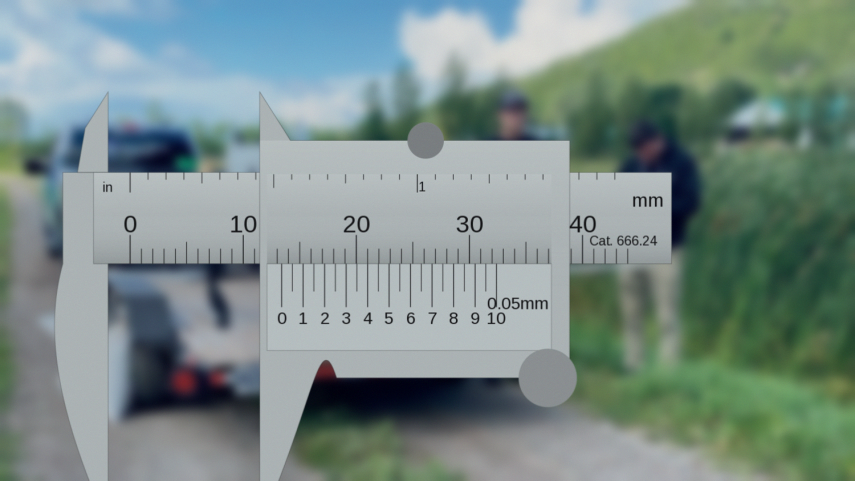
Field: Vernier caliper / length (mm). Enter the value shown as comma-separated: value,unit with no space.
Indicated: 13.4,mm
